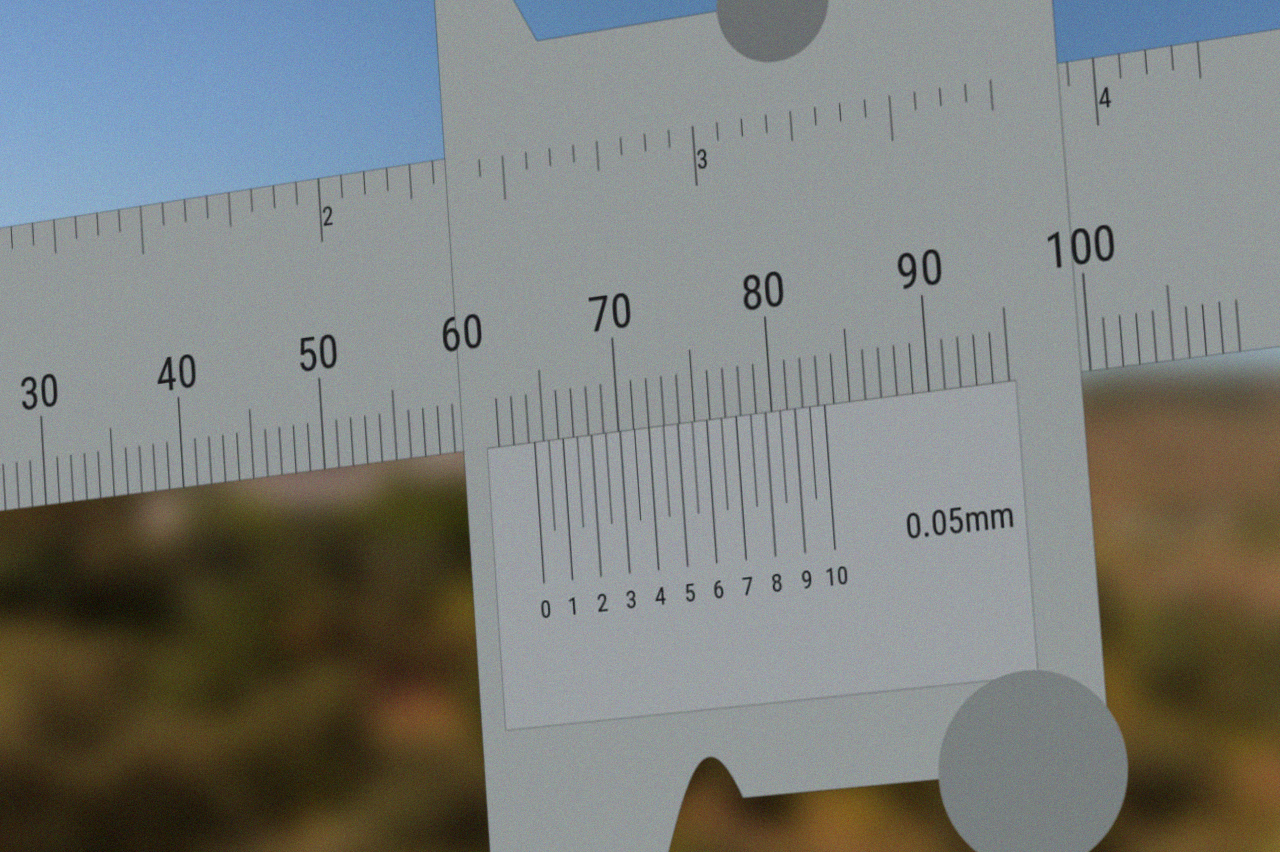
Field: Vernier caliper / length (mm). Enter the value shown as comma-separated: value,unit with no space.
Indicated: 64.4,mm
